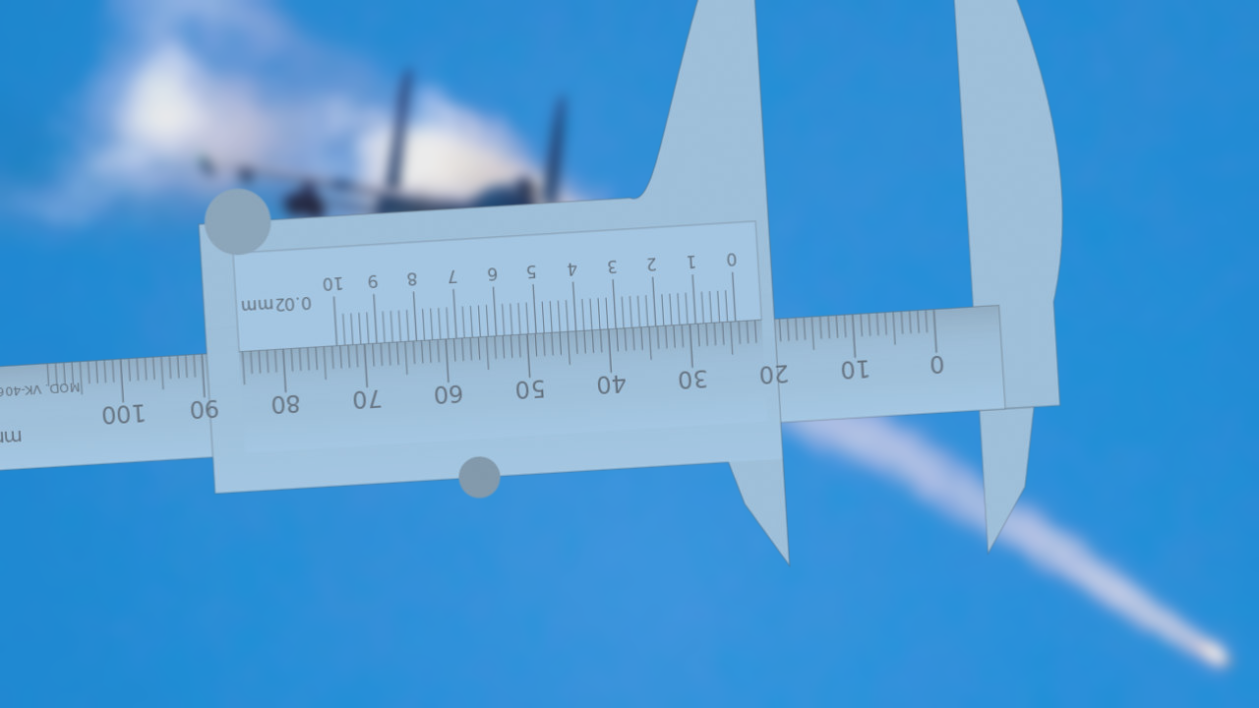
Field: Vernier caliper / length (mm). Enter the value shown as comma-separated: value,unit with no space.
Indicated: 24.4,mm
